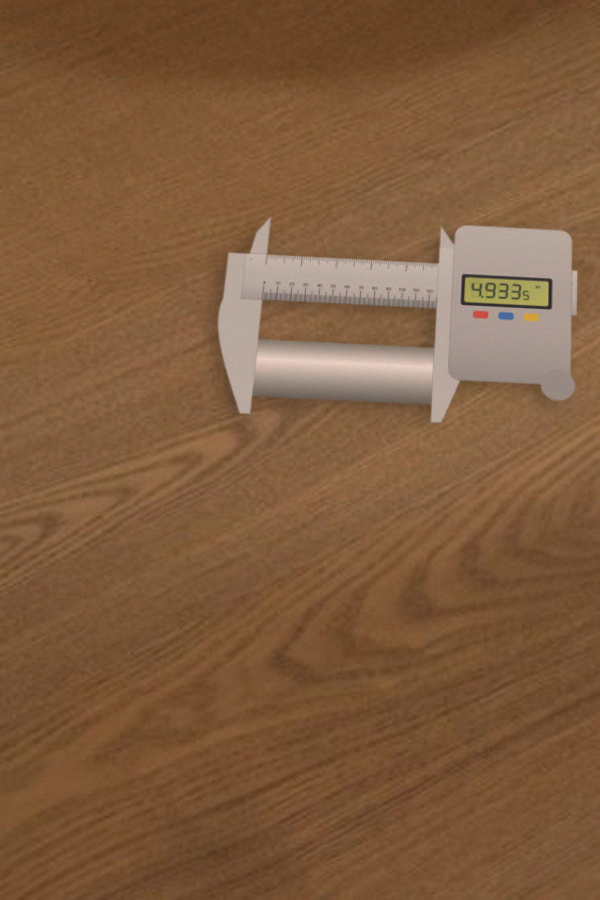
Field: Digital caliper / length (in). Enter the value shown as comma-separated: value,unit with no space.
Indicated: 4.9335,in
